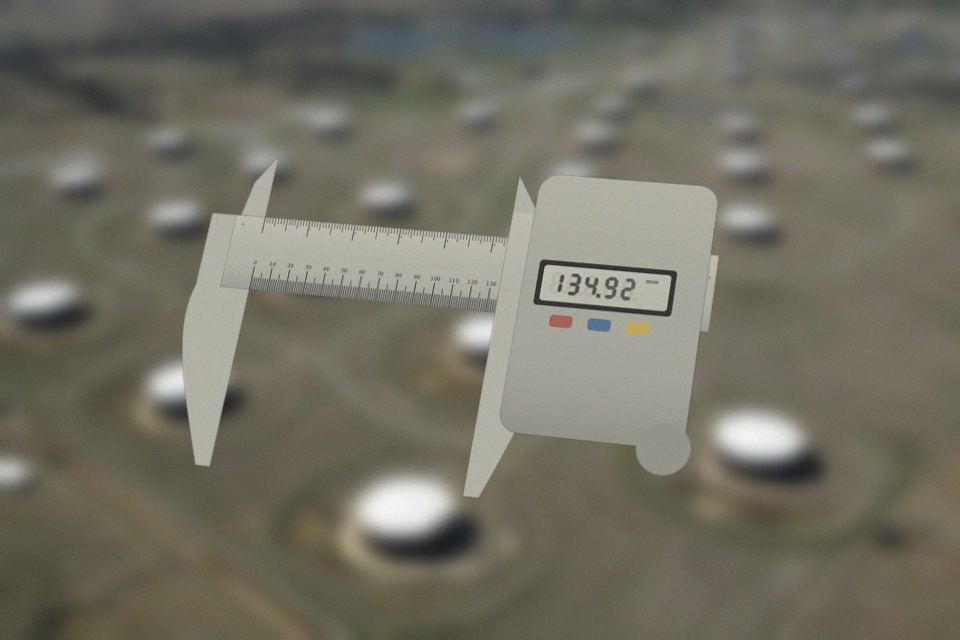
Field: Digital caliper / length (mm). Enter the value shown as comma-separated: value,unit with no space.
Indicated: 134.92,mm
